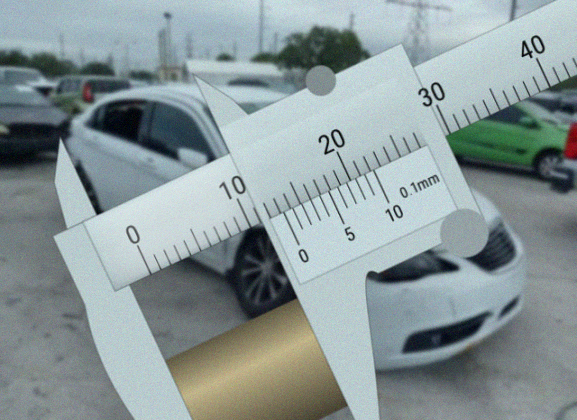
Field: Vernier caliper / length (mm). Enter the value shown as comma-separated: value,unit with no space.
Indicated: 13.3,mm
